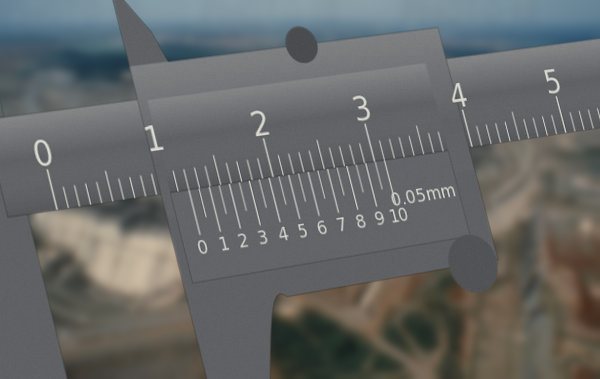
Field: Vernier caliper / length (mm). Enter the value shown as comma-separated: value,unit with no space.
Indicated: 12.0,mm
